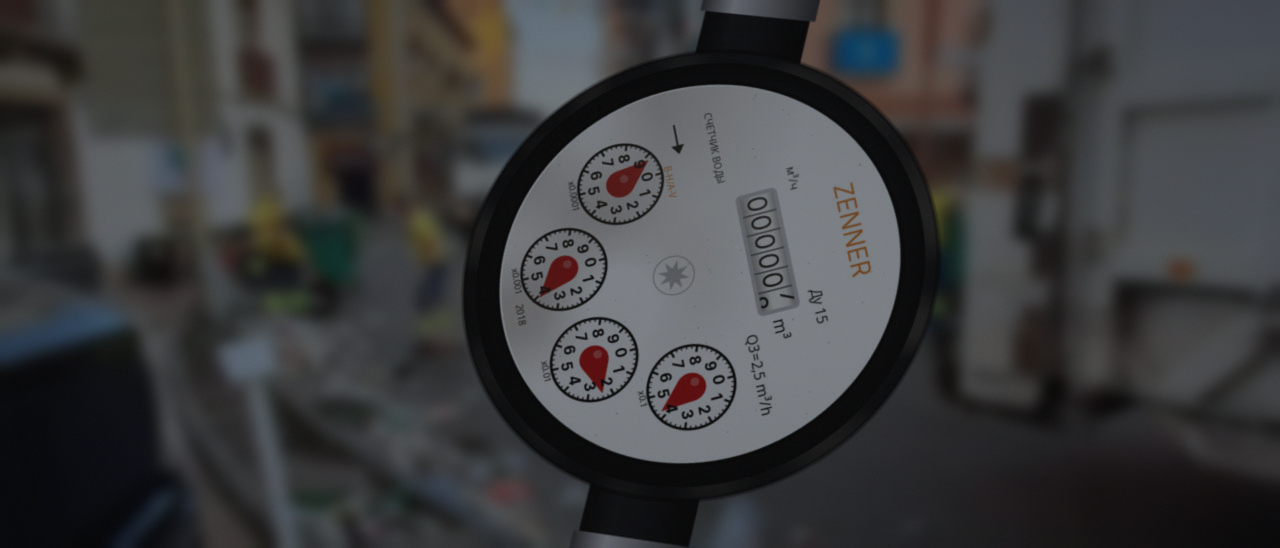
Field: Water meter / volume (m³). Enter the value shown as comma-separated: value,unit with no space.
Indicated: 7.4239,m³
